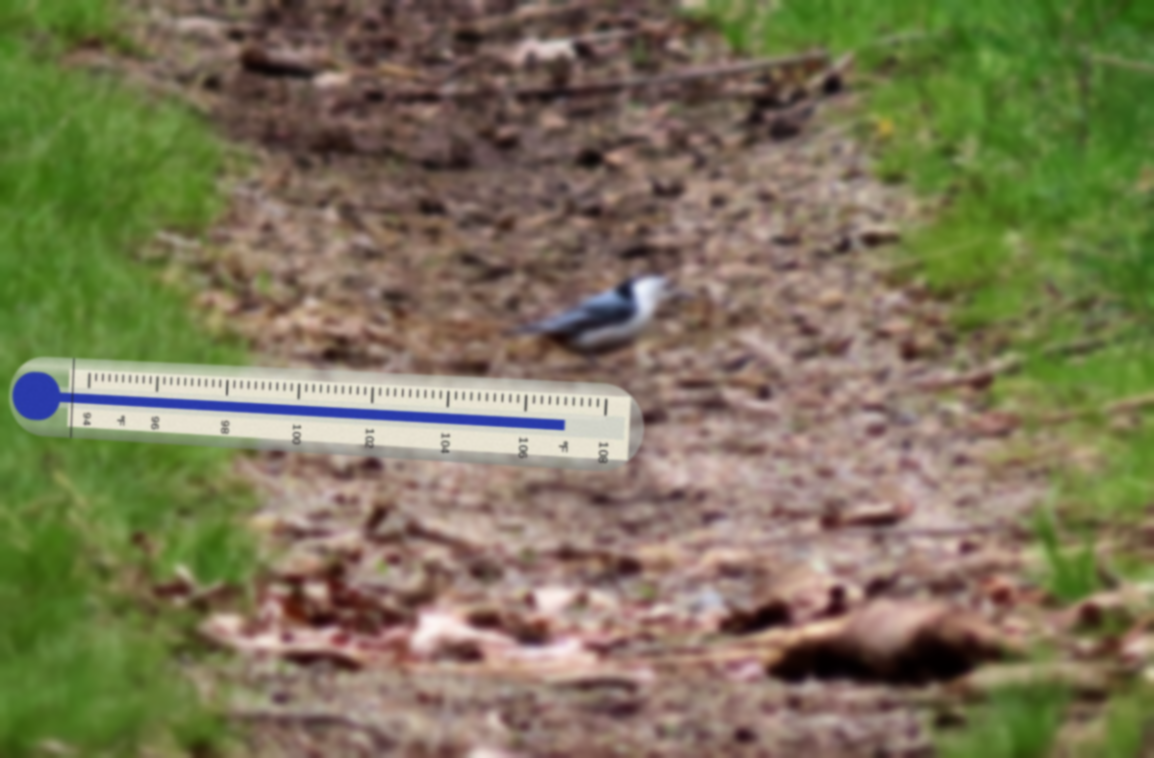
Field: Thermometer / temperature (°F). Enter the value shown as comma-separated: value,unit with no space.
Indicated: 107,°F
